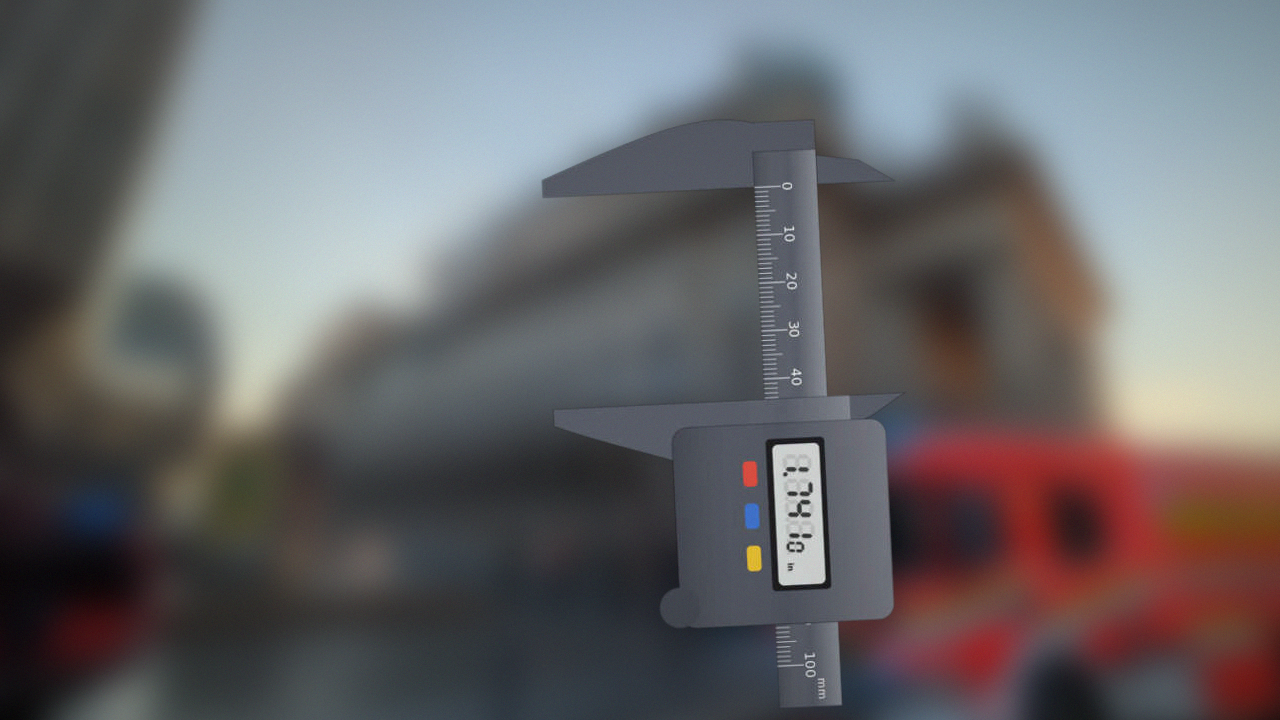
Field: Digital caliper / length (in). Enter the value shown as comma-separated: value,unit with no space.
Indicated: 1.7410,in
